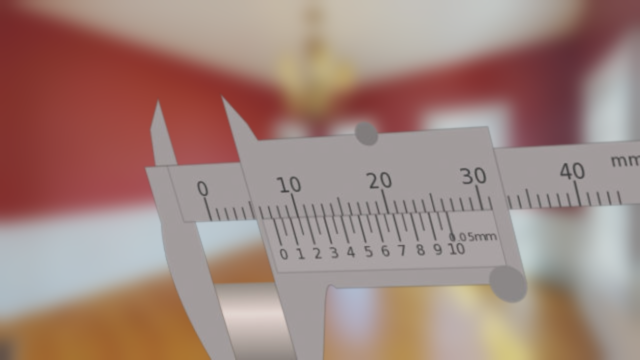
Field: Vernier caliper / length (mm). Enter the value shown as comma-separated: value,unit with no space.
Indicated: 7.2,mm
